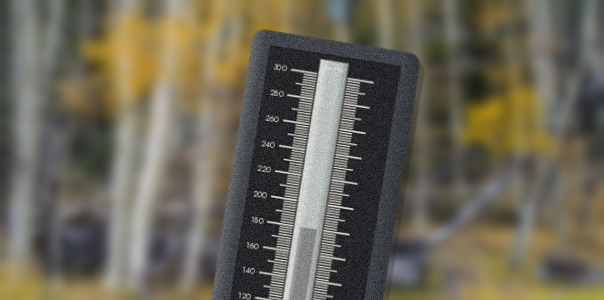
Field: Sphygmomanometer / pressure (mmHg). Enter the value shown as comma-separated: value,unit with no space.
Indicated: 180,mmHg
